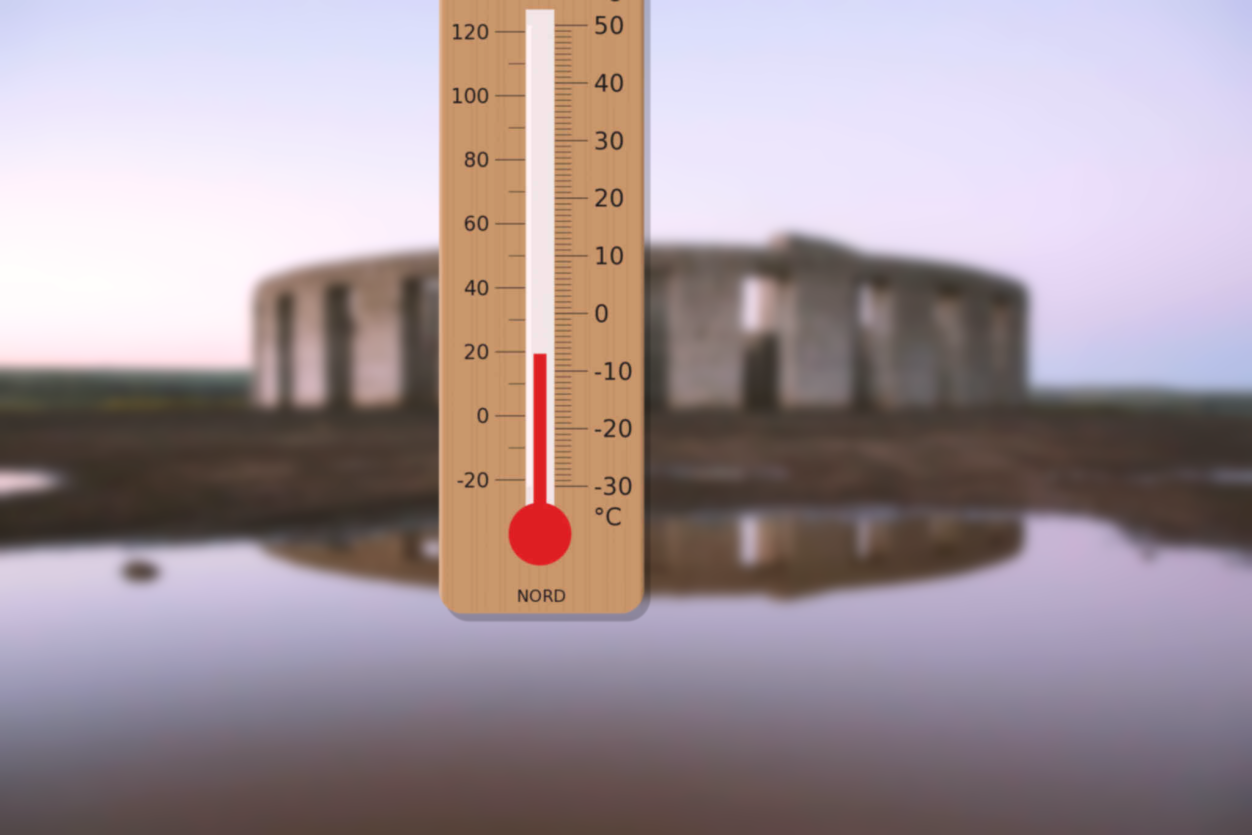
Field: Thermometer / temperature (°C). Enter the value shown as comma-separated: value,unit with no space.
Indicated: -7,°C
